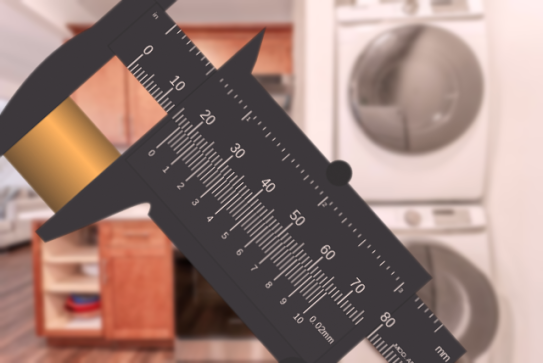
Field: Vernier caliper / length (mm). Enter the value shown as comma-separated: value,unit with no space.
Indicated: 17.5,mm
